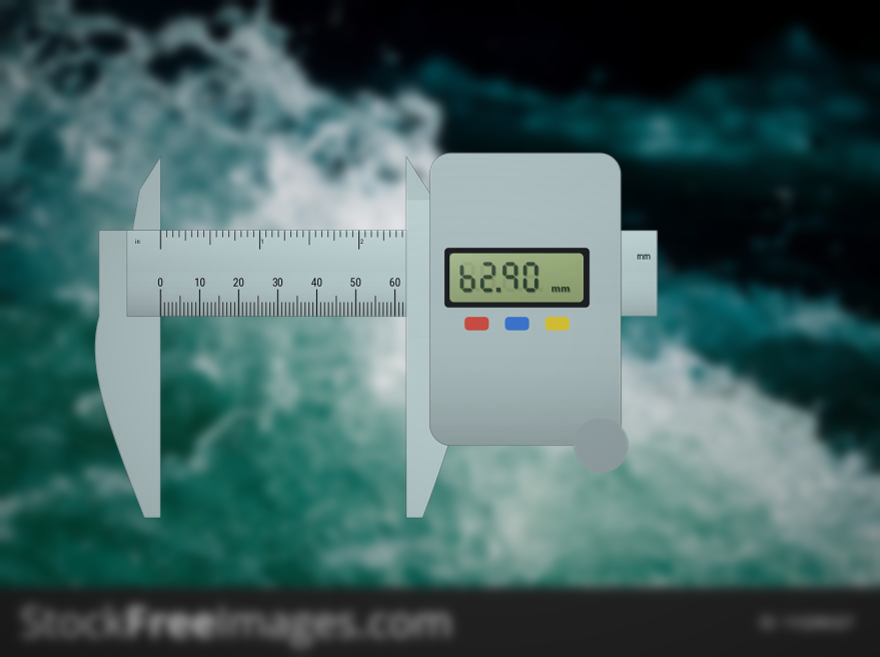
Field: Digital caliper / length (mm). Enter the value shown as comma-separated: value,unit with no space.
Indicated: 62.90,mm
